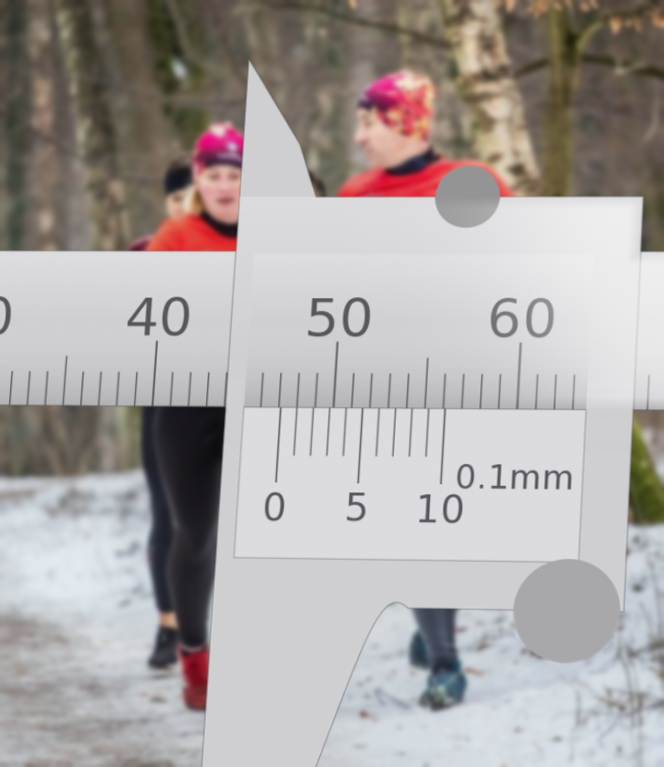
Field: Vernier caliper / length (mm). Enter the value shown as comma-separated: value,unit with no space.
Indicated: 47.1,mm
